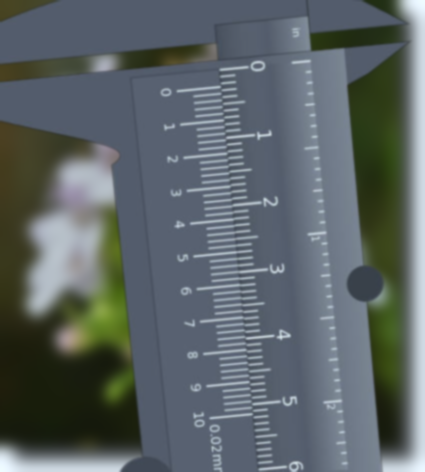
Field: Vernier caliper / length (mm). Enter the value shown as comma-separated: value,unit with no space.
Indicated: 2.5,mm
